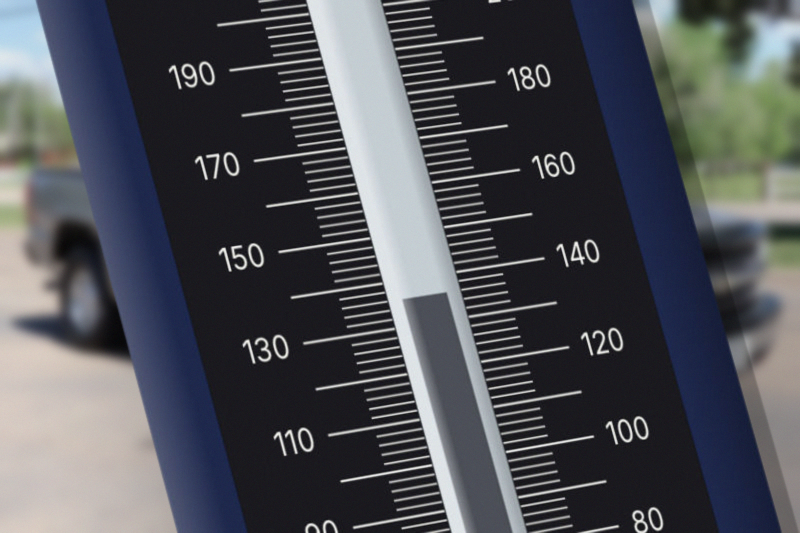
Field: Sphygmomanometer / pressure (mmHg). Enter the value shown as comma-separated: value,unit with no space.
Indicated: 136,mmHg
